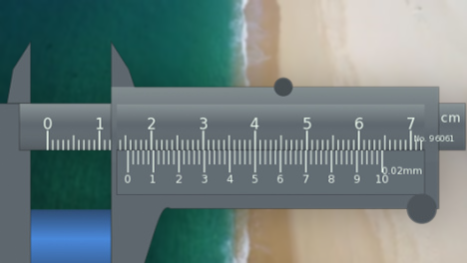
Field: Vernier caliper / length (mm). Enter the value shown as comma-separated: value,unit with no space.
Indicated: 15.5,mm
